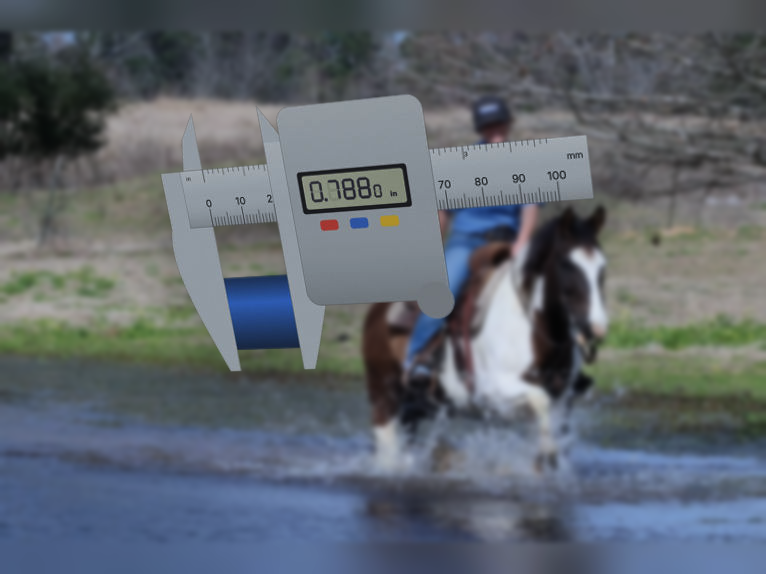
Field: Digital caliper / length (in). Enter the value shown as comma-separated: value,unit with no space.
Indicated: 0.7880,in
